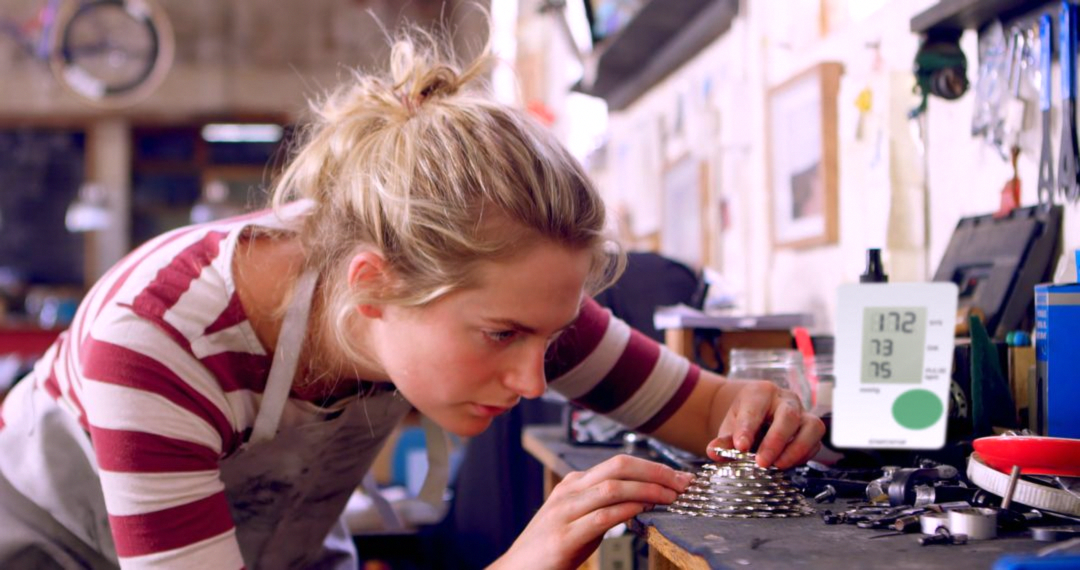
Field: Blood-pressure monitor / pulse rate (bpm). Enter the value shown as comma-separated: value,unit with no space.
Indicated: 75,bpm
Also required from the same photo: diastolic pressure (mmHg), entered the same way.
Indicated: 73,mmHg
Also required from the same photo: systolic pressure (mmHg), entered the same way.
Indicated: 172,mmHg
